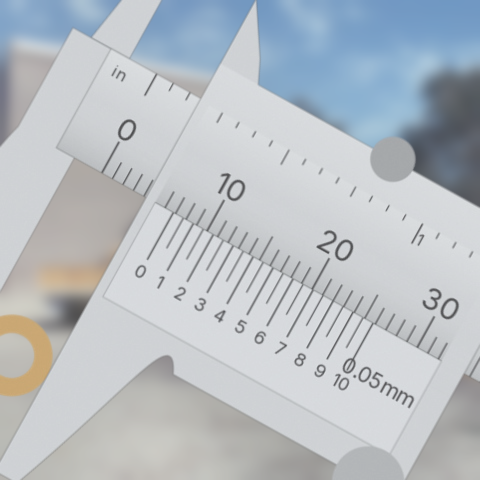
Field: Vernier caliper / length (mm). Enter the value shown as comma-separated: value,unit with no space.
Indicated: 6.8,mm
